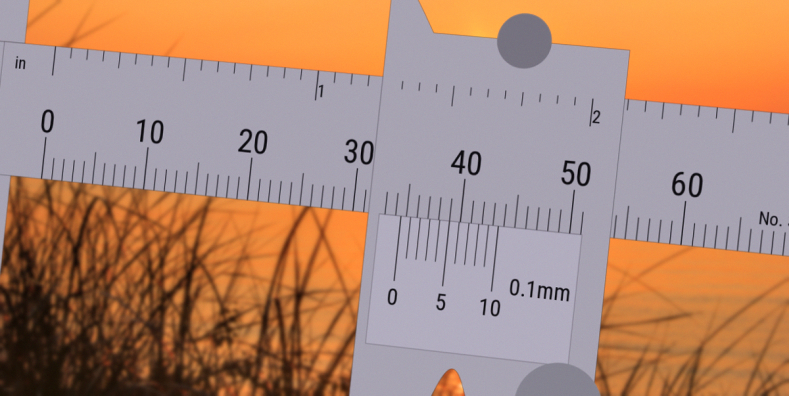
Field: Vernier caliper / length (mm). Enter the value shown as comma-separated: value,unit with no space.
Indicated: 34.5,mm
